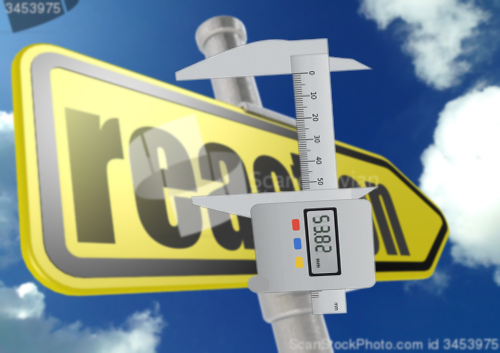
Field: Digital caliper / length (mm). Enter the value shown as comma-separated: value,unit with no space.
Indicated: 53.82,mm
